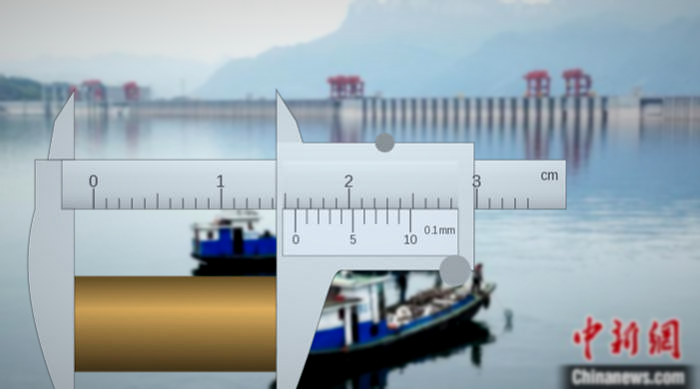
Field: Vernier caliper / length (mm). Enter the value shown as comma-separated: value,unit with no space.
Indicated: 15.8,mm
